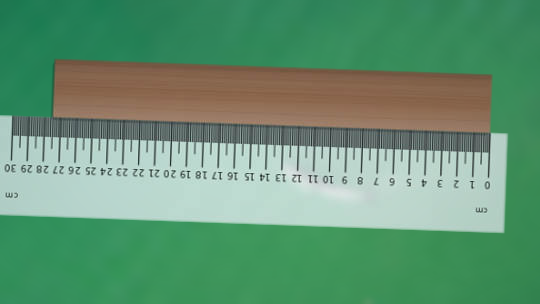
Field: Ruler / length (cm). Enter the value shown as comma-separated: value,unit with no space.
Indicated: 27.5,cm
